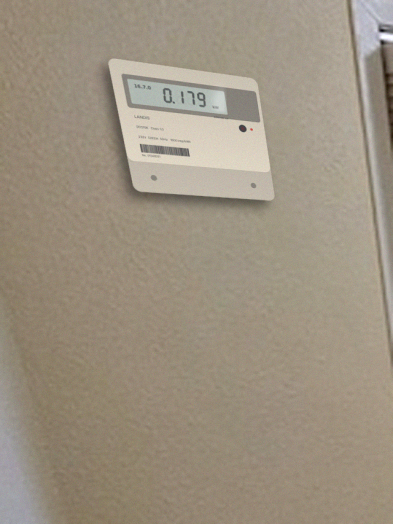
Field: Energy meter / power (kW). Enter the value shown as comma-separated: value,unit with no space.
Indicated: 0.179,kW
